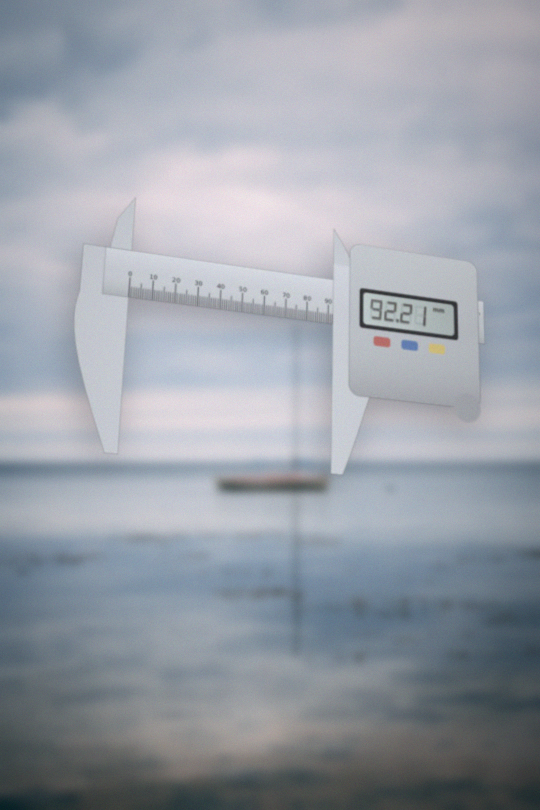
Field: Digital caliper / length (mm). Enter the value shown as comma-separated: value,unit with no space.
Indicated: 92.21,mm
